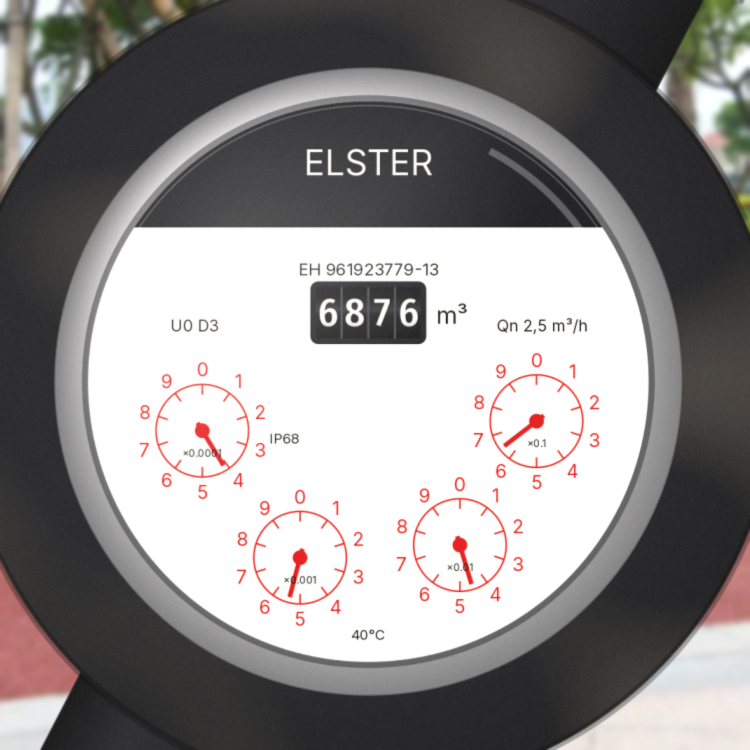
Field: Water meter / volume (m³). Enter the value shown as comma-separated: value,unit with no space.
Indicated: 6876.6454,m³
